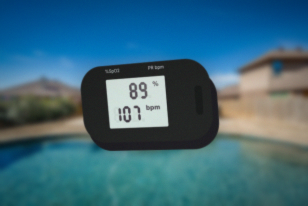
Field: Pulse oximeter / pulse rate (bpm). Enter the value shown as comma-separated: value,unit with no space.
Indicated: 107,bpm
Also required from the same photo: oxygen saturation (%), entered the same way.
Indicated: 89,%
